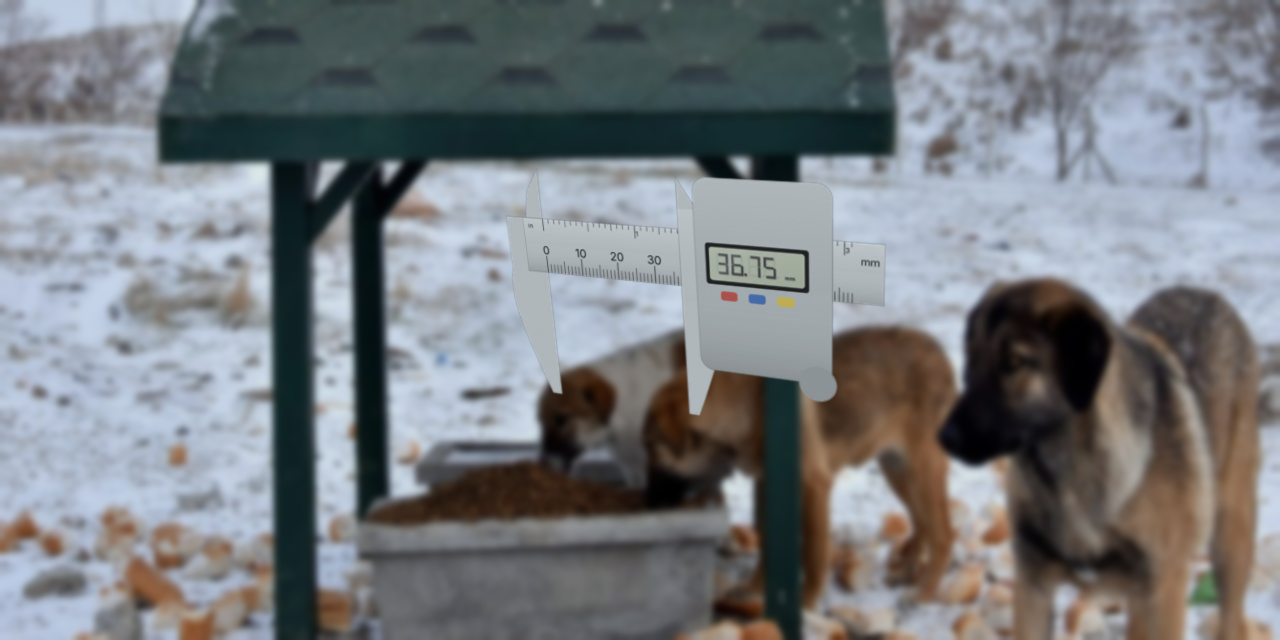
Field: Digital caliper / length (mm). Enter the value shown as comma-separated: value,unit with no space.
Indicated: 36.75,mm
